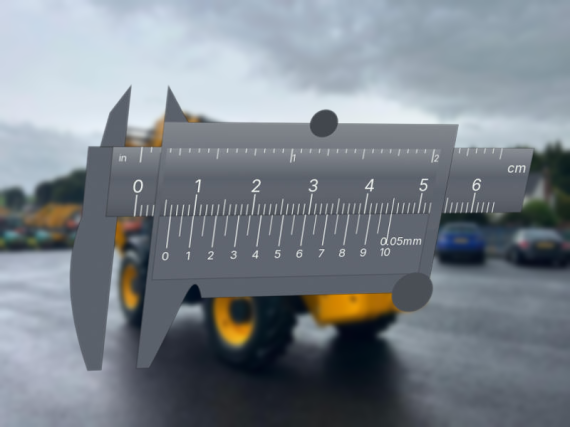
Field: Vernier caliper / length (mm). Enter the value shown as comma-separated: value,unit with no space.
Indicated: 6.0,mm
